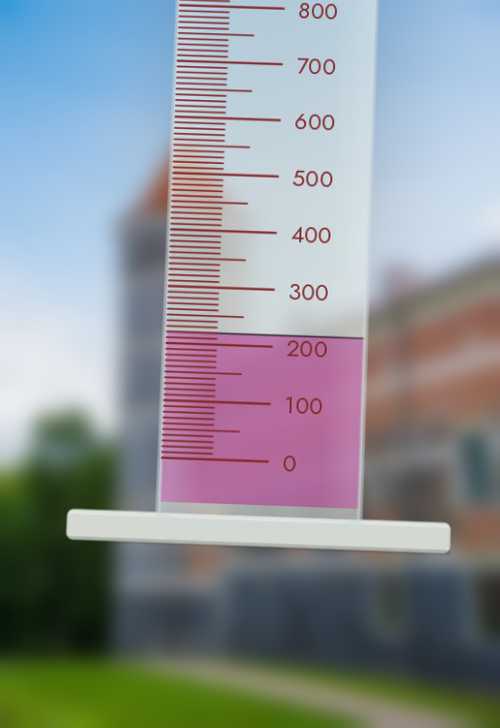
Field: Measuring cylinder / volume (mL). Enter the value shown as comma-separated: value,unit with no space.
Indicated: 220,mL
